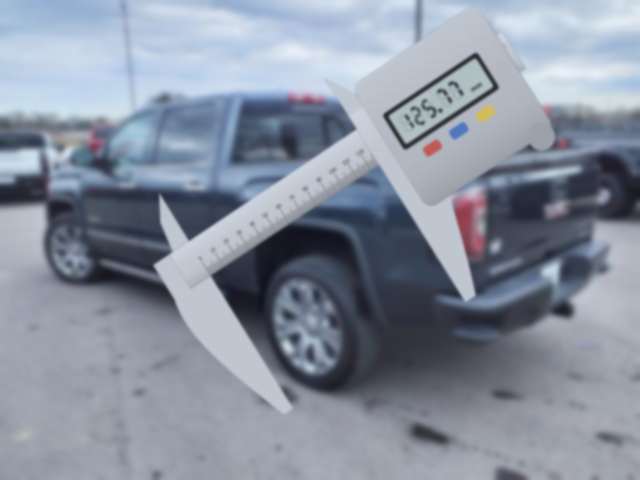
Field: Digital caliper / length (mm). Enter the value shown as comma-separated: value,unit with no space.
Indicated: 125.77,mm
